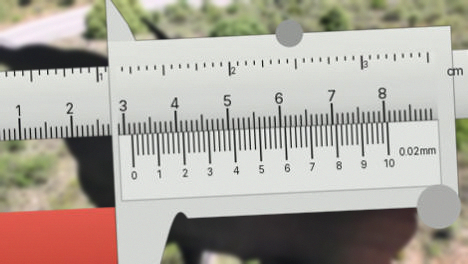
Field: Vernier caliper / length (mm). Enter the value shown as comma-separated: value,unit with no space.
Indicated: 31.5,mm
